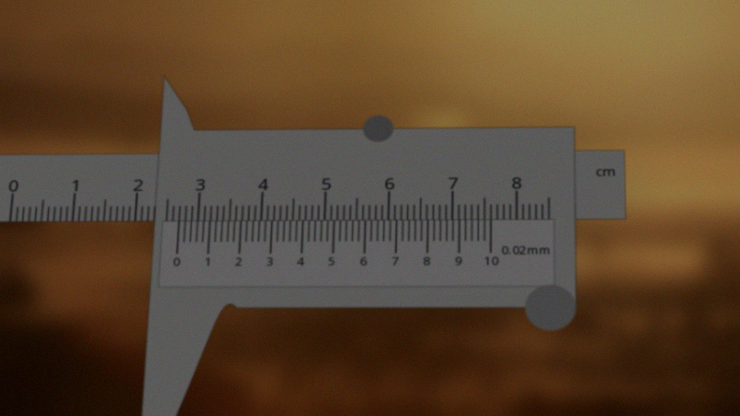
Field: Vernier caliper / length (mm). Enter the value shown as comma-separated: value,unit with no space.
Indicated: 27.0,mm
